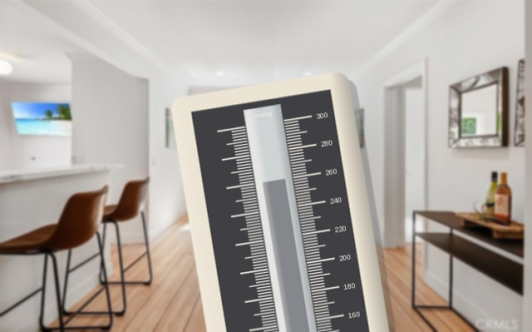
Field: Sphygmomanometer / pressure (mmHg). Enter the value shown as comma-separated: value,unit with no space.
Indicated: 260,mmHg
